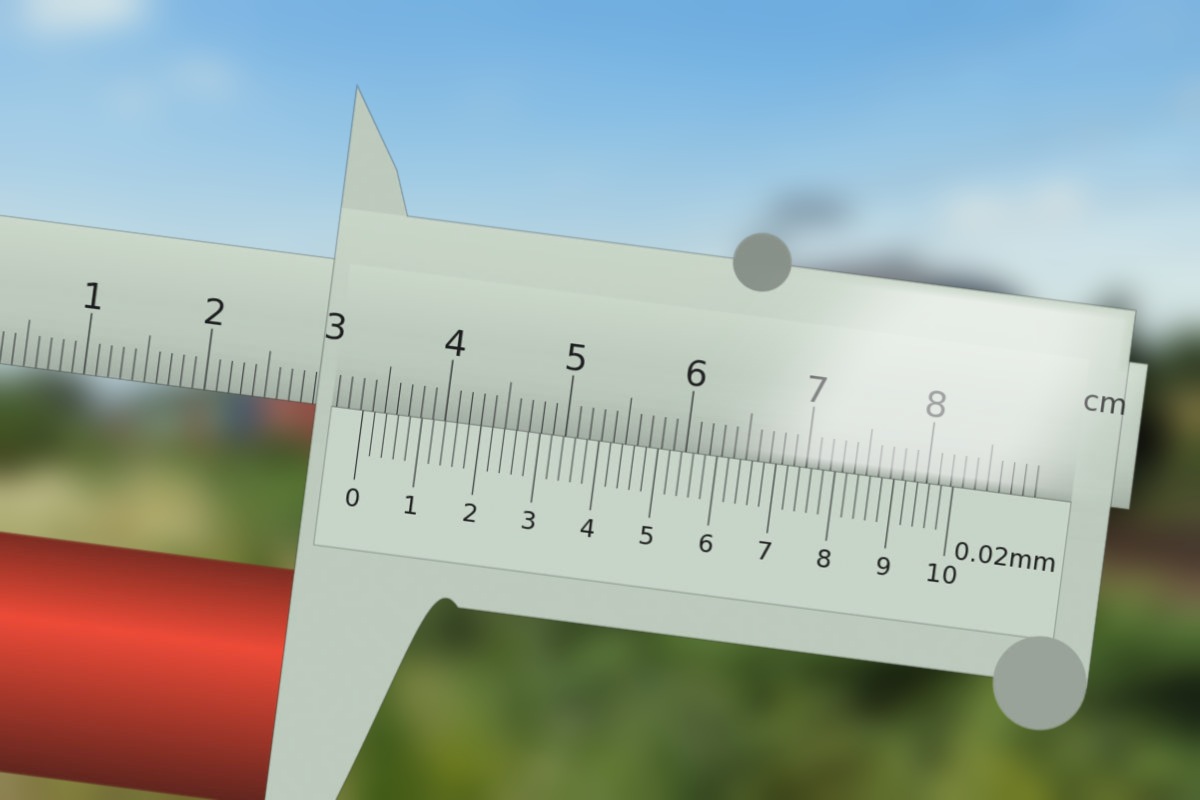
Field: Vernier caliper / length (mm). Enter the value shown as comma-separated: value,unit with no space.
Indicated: 33.2,mm
